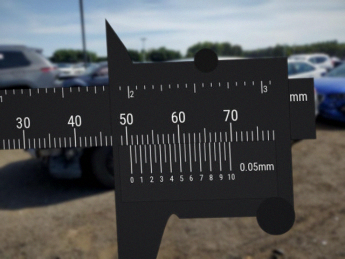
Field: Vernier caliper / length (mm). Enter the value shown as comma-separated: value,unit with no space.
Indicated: 50.6,mm
